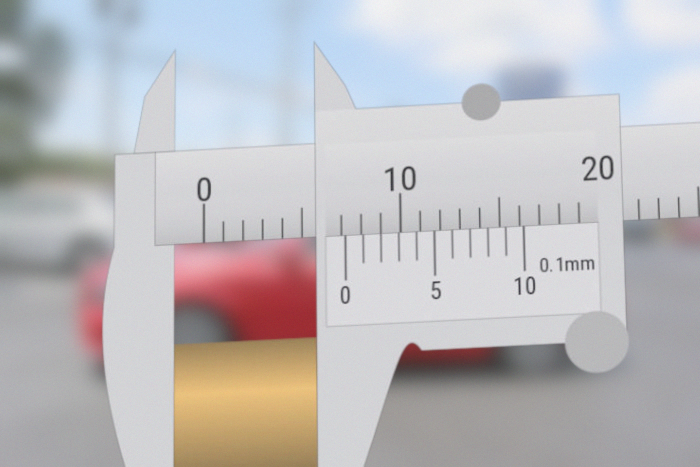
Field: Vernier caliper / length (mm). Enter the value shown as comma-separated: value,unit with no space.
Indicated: 7.2,mm
